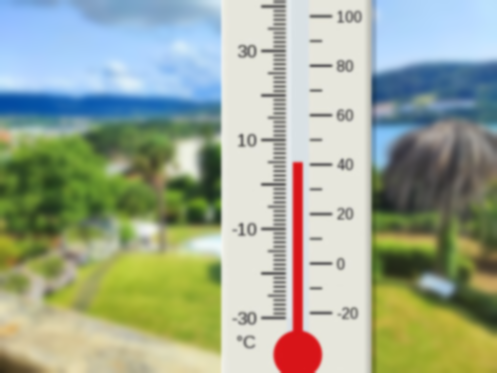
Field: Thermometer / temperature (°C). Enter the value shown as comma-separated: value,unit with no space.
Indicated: 5,°C
